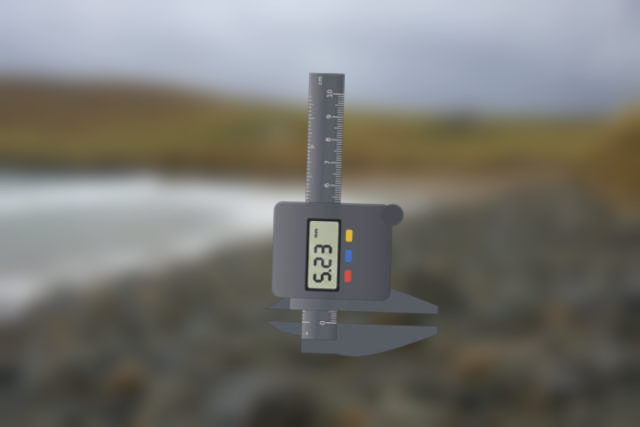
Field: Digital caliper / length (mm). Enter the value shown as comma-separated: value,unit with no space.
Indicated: 5.23,mm
